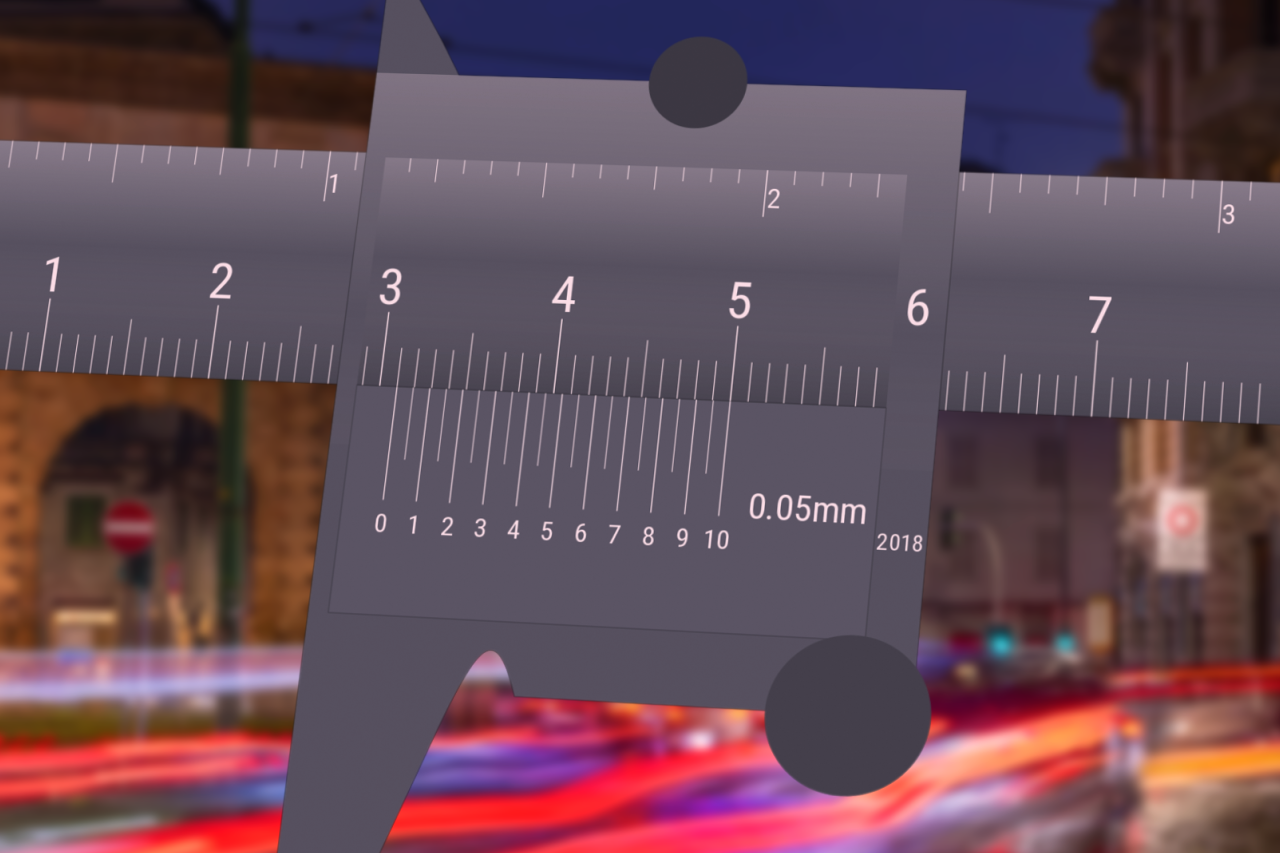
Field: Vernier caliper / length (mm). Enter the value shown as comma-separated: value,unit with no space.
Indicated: 31.0,mm
